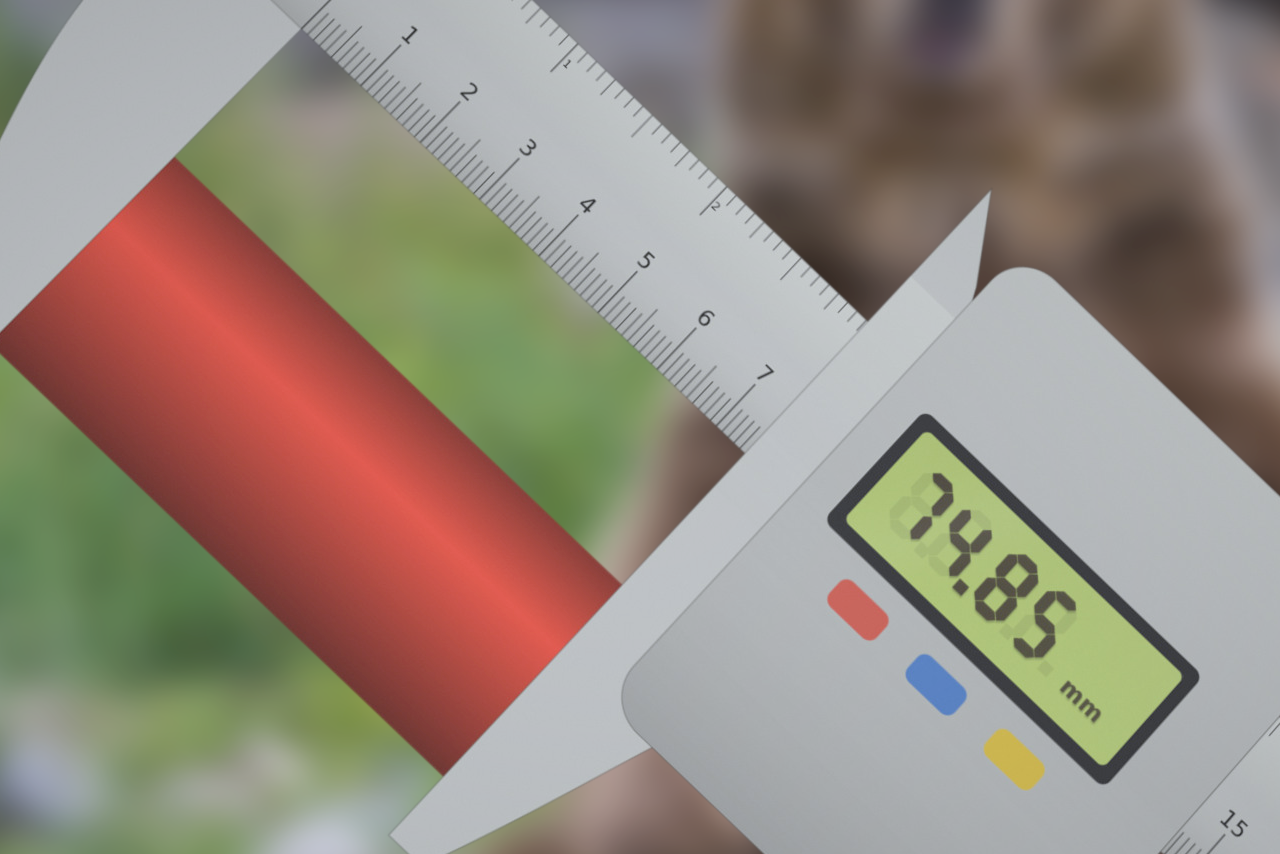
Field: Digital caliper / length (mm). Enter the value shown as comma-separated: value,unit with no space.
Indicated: 74.85,mm
